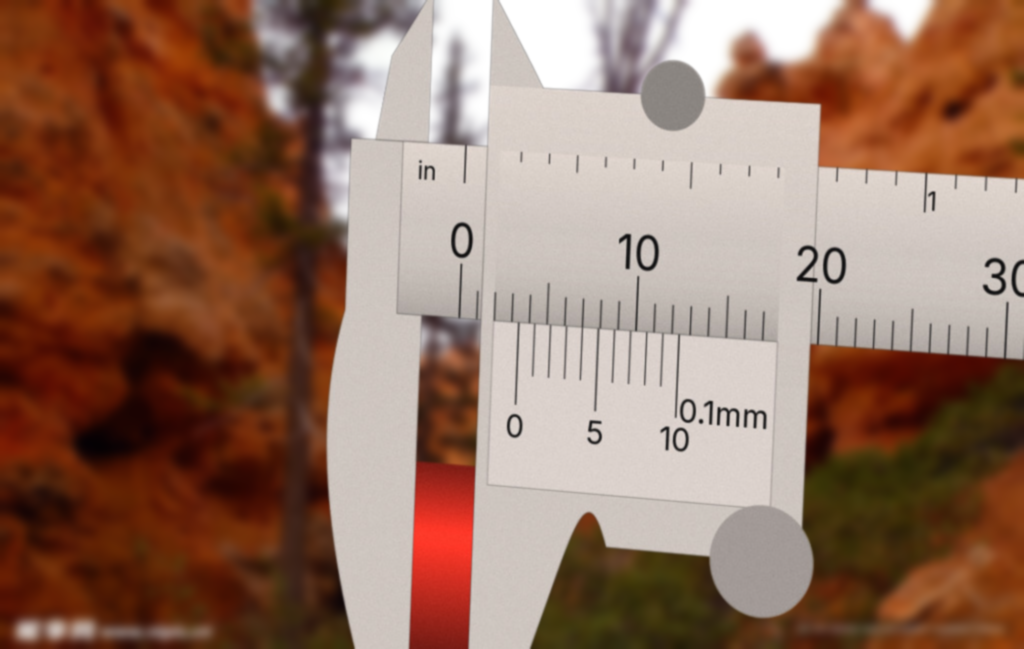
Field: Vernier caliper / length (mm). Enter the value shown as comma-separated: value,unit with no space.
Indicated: 3.4,mm
